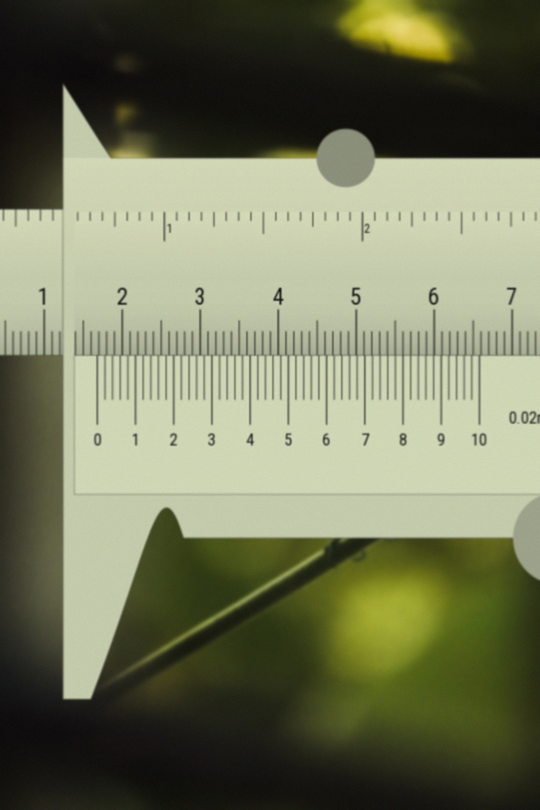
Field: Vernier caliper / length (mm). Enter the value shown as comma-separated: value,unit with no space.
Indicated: 16.8,mm
